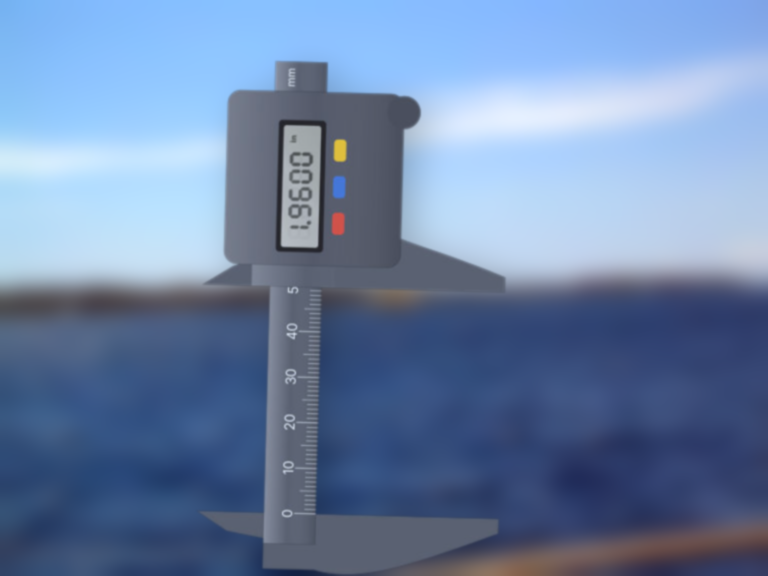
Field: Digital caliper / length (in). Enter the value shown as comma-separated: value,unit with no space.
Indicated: 1.9600,in
